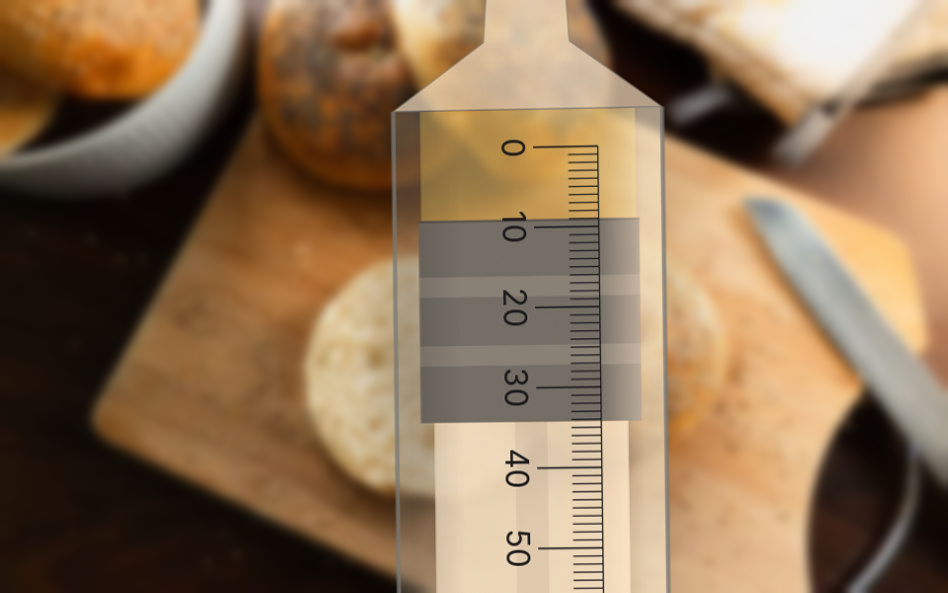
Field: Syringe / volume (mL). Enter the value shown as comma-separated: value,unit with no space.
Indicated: 9,mL
